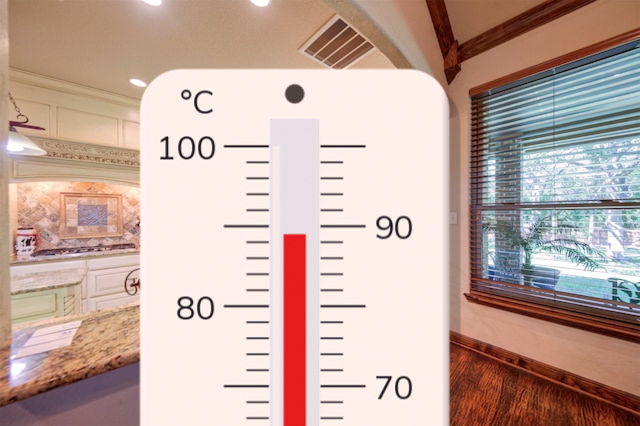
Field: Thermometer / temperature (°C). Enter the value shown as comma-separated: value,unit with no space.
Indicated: 89,°C
